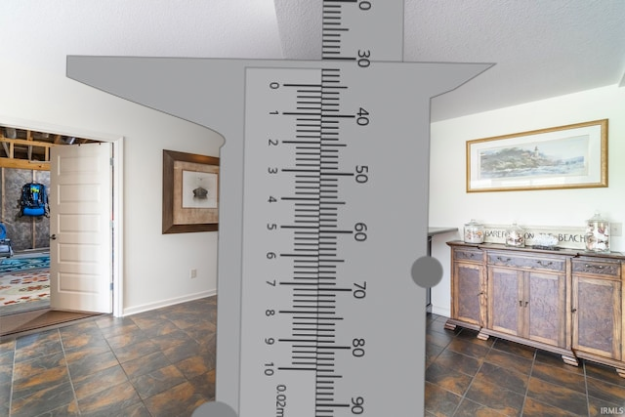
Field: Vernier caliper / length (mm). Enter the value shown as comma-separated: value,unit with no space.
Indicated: 34.8,mm
